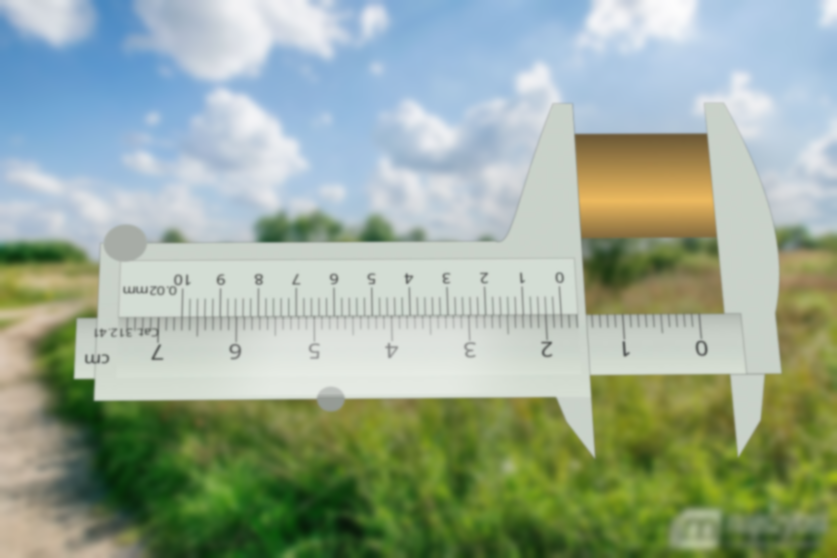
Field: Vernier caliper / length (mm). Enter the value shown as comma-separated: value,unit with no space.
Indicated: 18.0,mm
